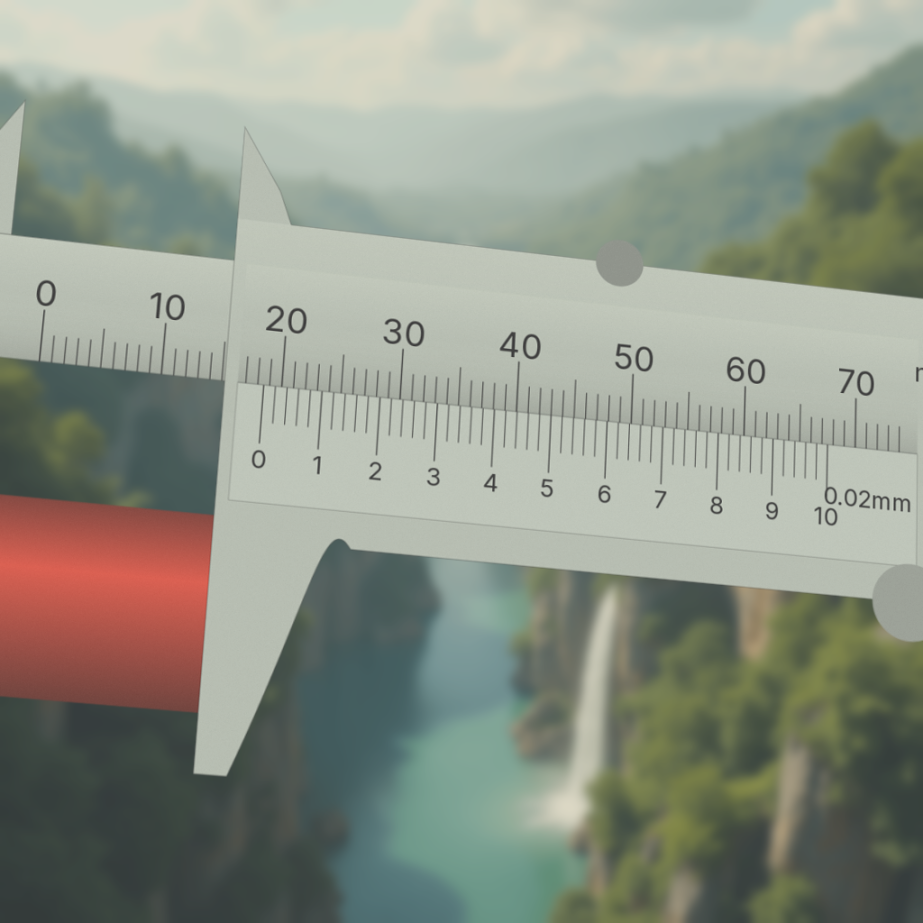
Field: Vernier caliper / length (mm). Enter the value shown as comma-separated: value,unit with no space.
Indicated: 18.5,mm
